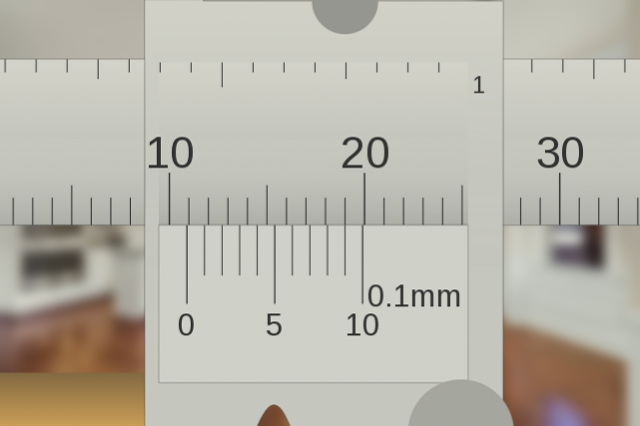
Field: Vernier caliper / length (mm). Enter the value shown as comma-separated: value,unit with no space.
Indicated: 10.9,mm
